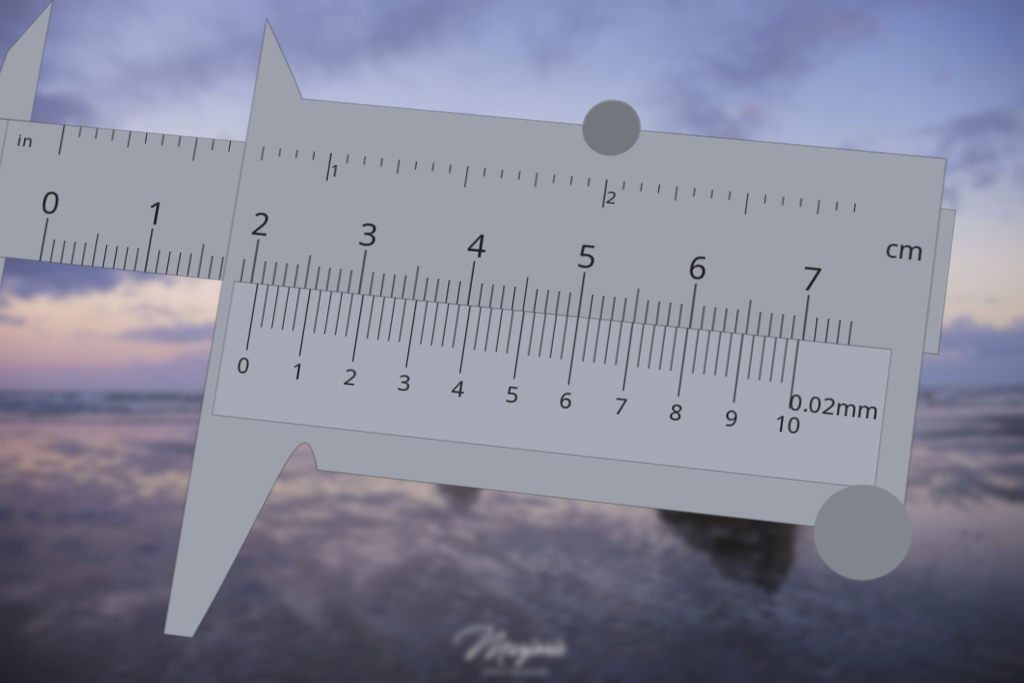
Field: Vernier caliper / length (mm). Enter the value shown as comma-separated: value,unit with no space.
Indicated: 20.6,mm
